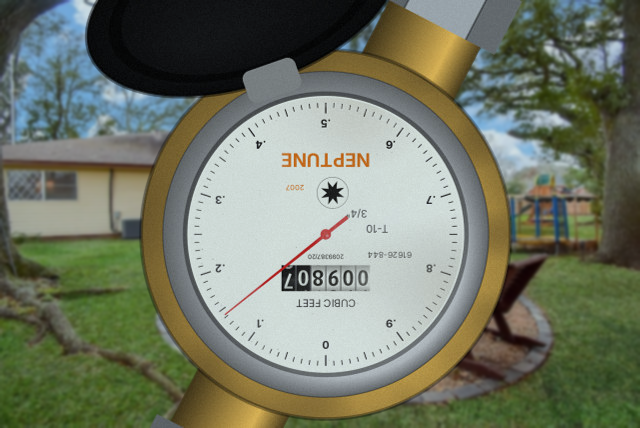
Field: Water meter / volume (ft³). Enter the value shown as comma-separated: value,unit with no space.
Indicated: 9807.14,ft³
